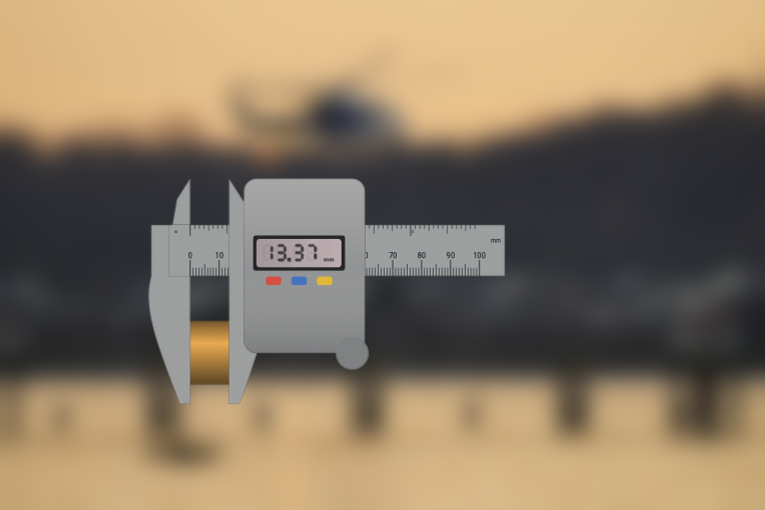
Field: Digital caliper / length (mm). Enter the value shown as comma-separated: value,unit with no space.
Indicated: 13.37,mm
